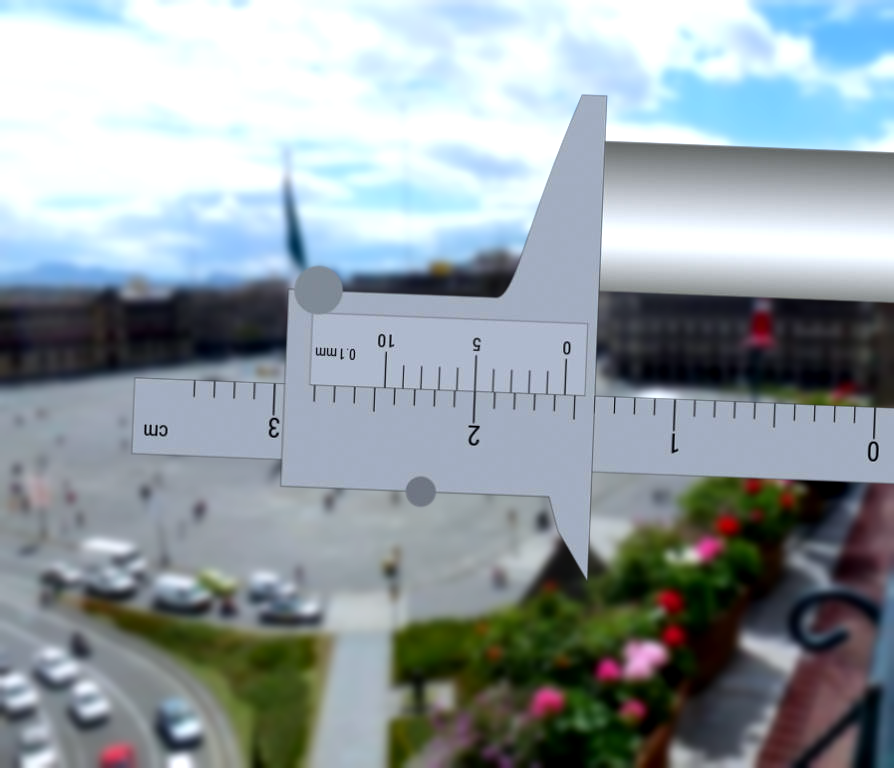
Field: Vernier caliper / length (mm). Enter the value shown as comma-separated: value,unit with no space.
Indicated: 15.5,mm
